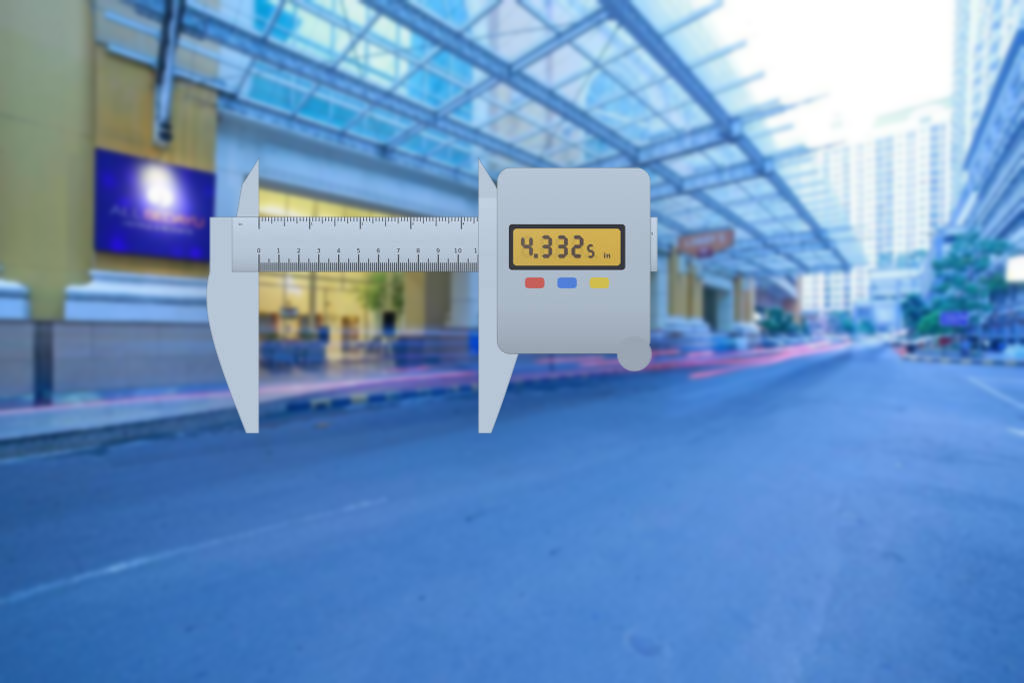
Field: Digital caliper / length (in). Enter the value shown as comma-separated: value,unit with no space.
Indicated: 4.3325,in
